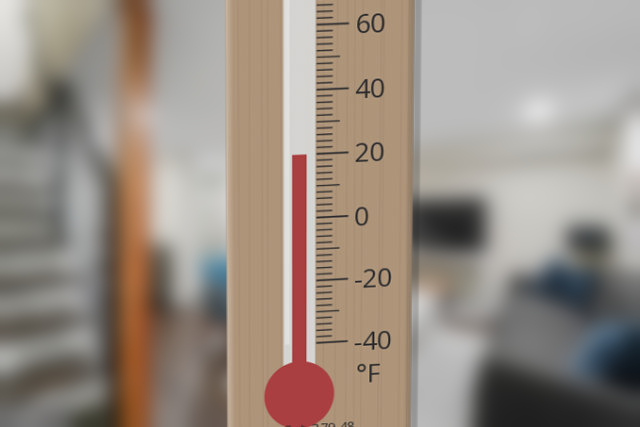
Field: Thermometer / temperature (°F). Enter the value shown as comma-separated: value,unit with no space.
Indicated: 20,°F
